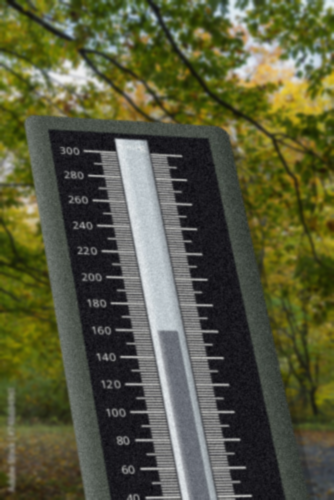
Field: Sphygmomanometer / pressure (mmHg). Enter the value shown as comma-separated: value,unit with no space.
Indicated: 160,mmHg
